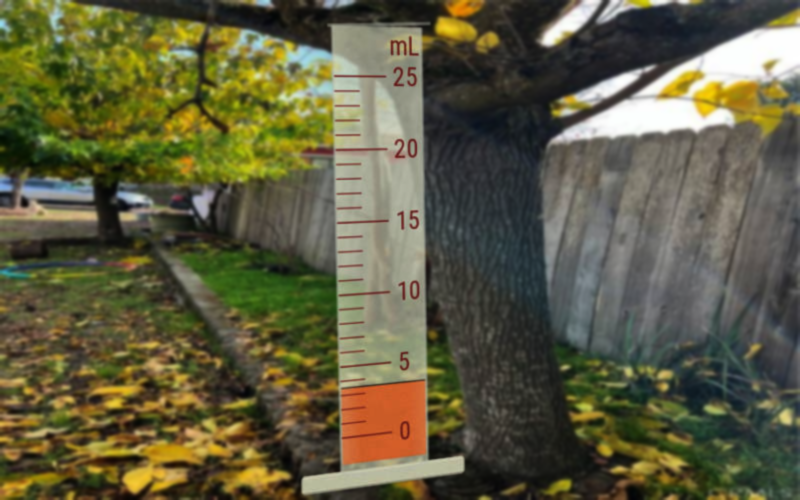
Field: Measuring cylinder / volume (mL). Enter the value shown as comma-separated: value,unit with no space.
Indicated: 3.5,mL
